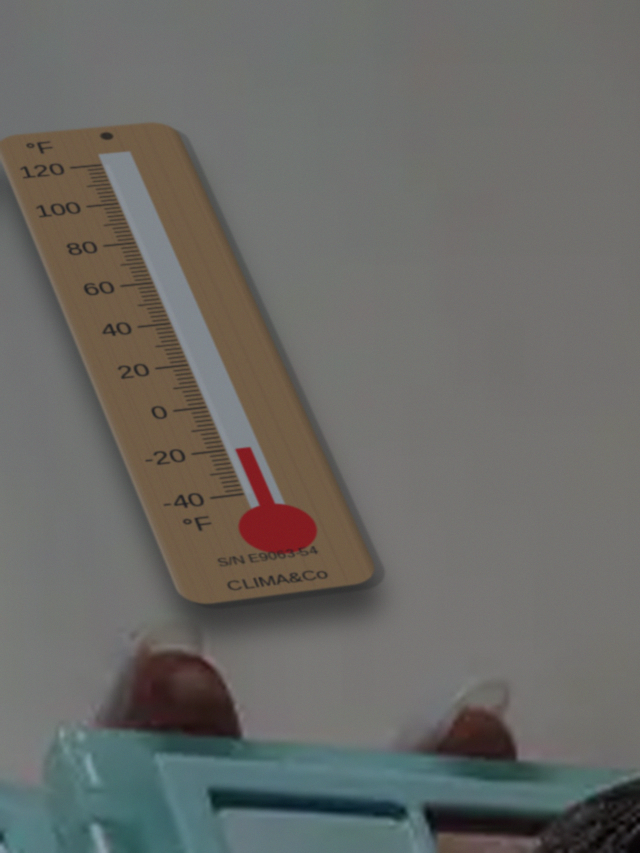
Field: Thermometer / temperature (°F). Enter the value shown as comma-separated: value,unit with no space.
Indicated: -20,°F
